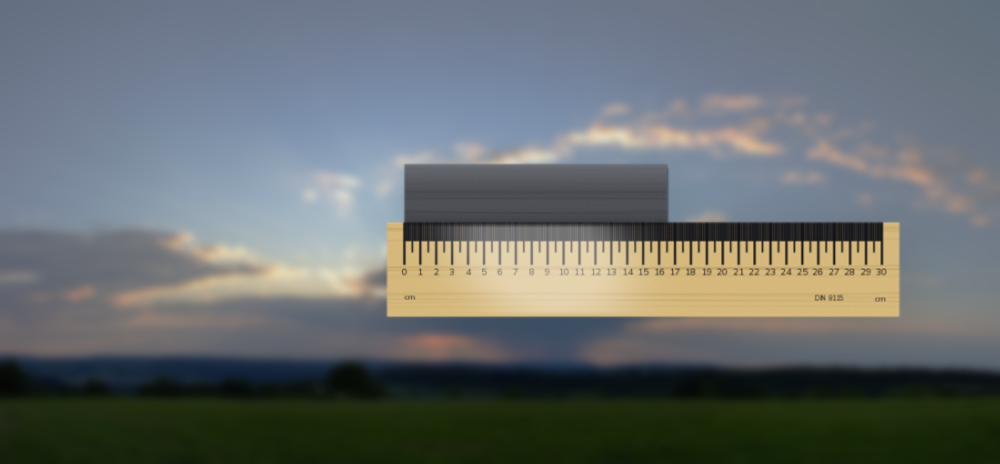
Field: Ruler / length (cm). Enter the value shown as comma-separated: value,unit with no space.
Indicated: 16.5,cm
